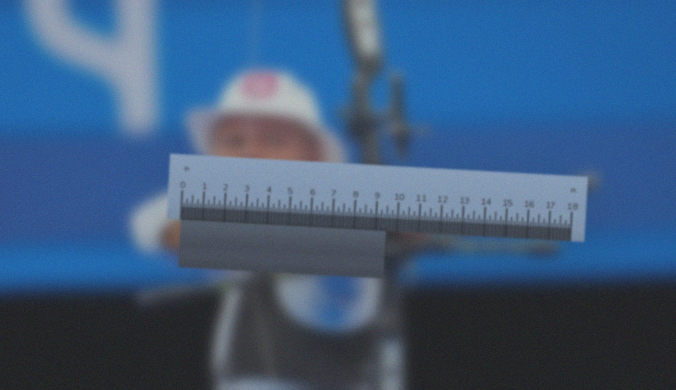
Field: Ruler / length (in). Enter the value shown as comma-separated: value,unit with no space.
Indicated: 9.5,in
